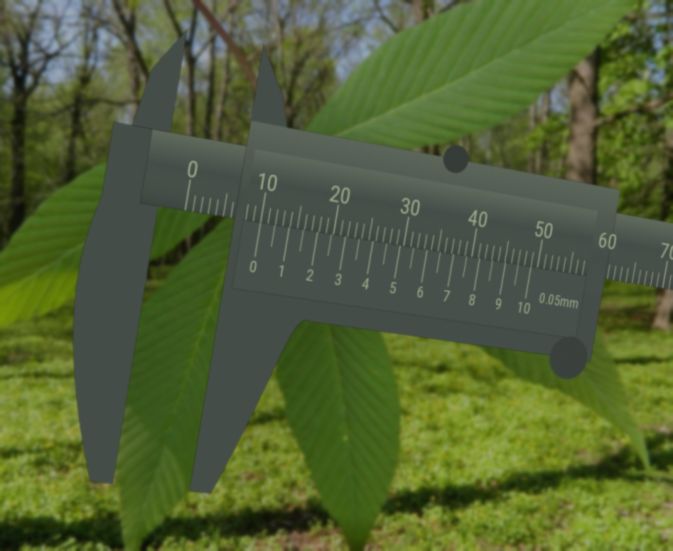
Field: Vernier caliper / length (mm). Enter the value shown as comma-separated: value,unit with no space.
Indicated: 10.0,mm
